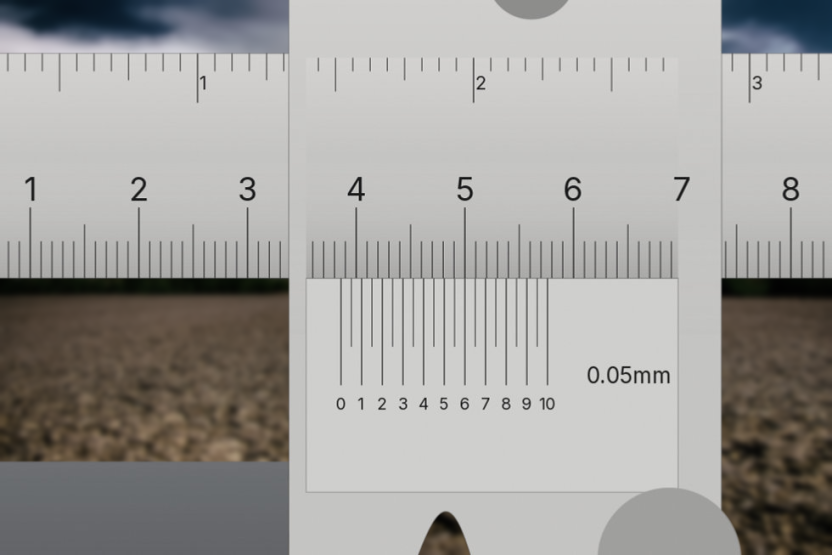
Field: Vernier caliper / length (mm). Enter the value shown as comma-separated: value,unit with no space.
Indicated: 38.6,mm
